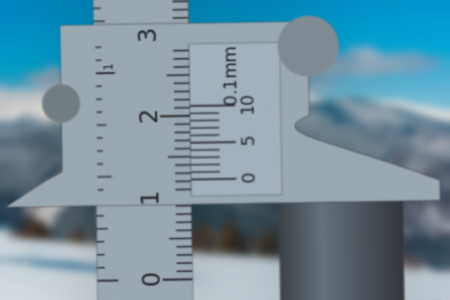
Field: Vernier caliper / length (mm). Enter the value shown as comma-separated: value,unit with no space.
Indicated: 12.2,mm
